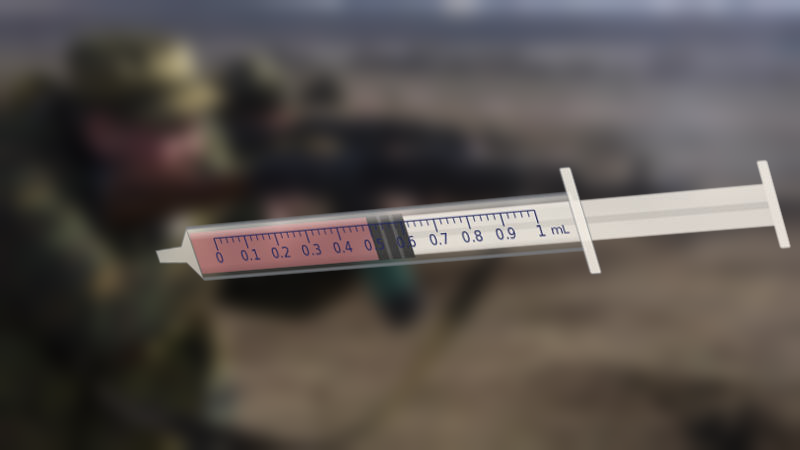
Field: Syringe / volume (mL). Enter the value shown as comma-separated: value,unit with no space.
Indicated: 0.5,mL
